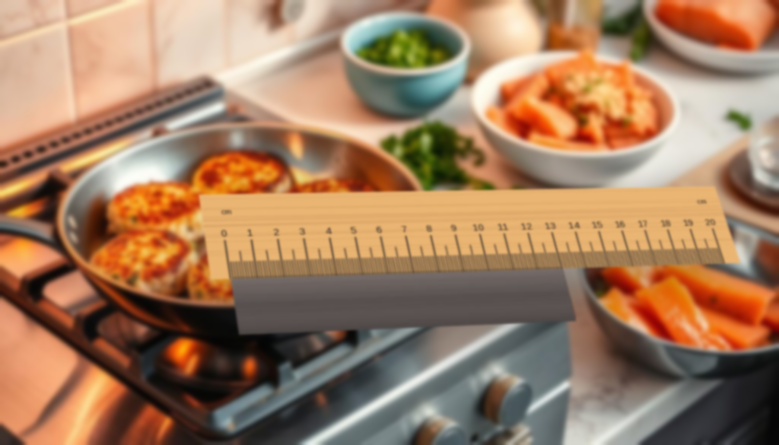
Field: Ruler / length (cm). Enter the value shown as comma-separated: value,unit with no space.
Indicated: 13,cm
